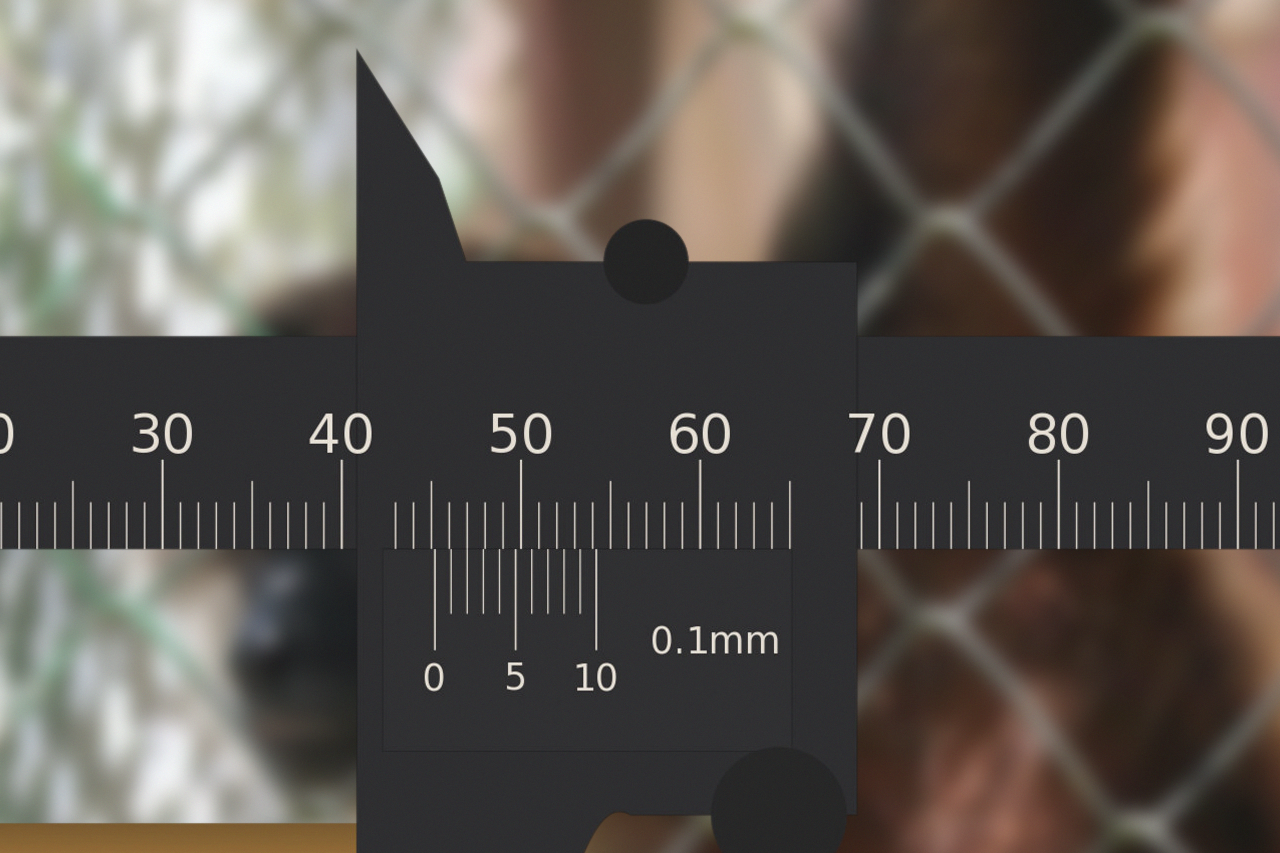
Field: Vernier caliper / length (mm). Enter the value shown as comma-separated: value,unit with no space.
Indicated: 45.2,mm
